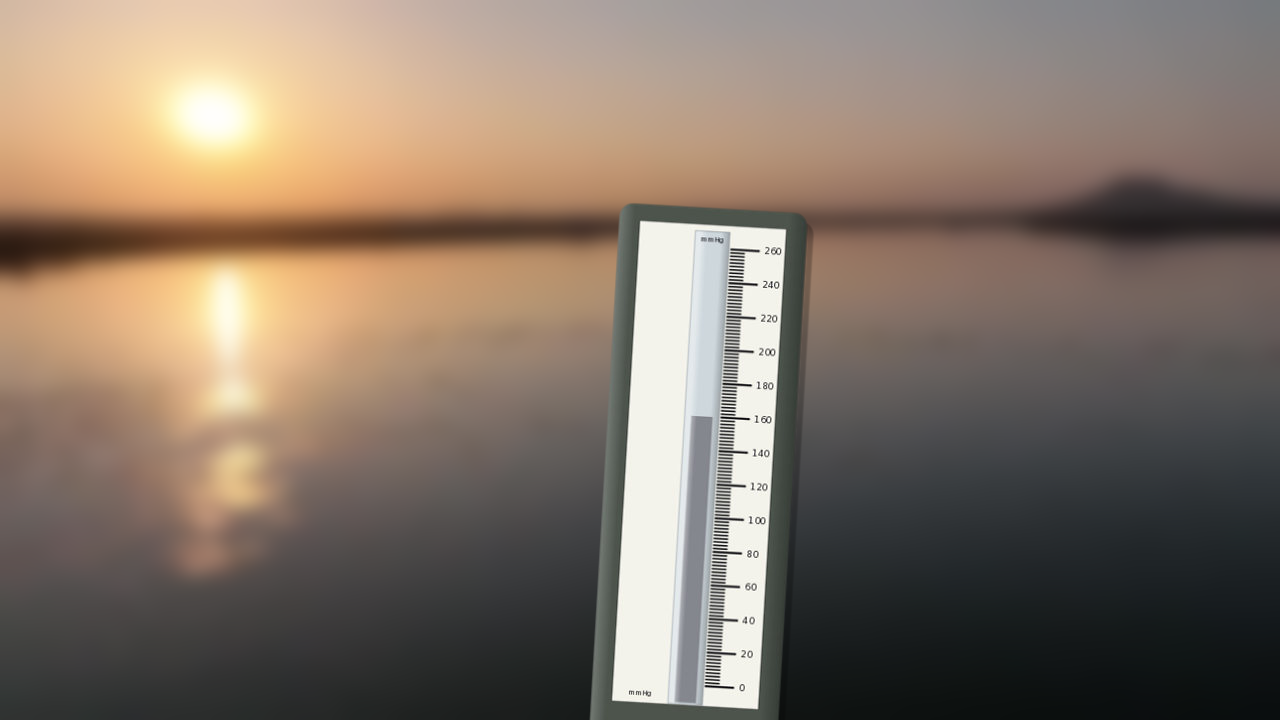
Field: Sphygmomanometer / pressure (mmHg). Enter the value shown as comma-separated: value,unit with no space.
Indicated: 160,mmHg
